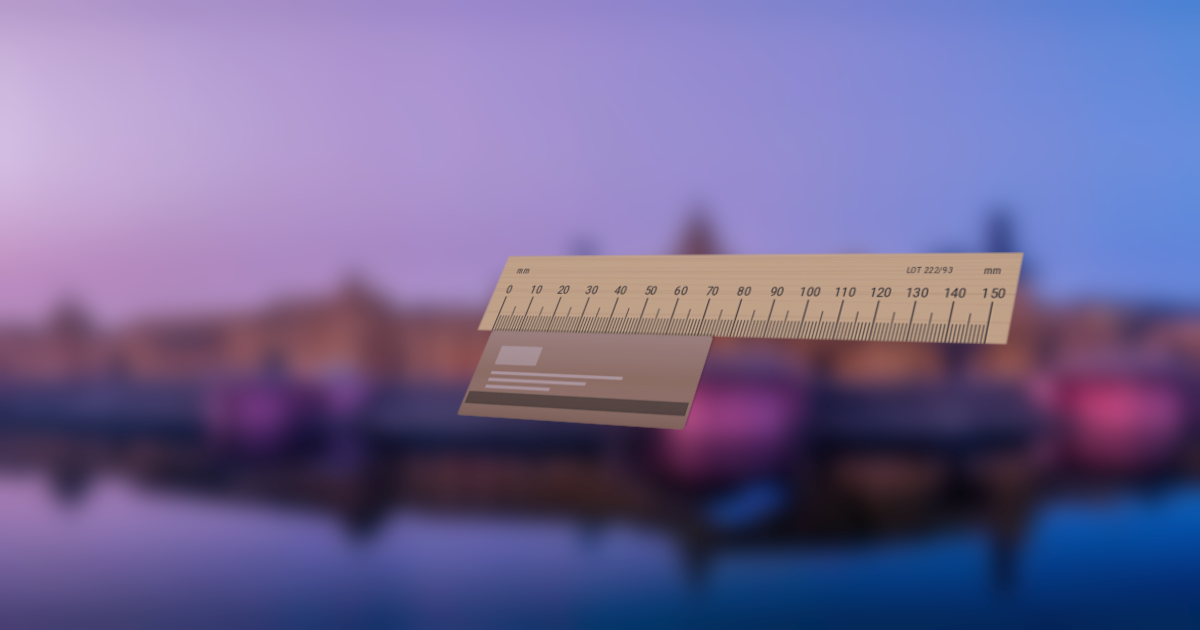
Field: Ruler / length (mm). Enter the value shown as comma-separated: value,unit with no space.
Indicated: 75,mm
